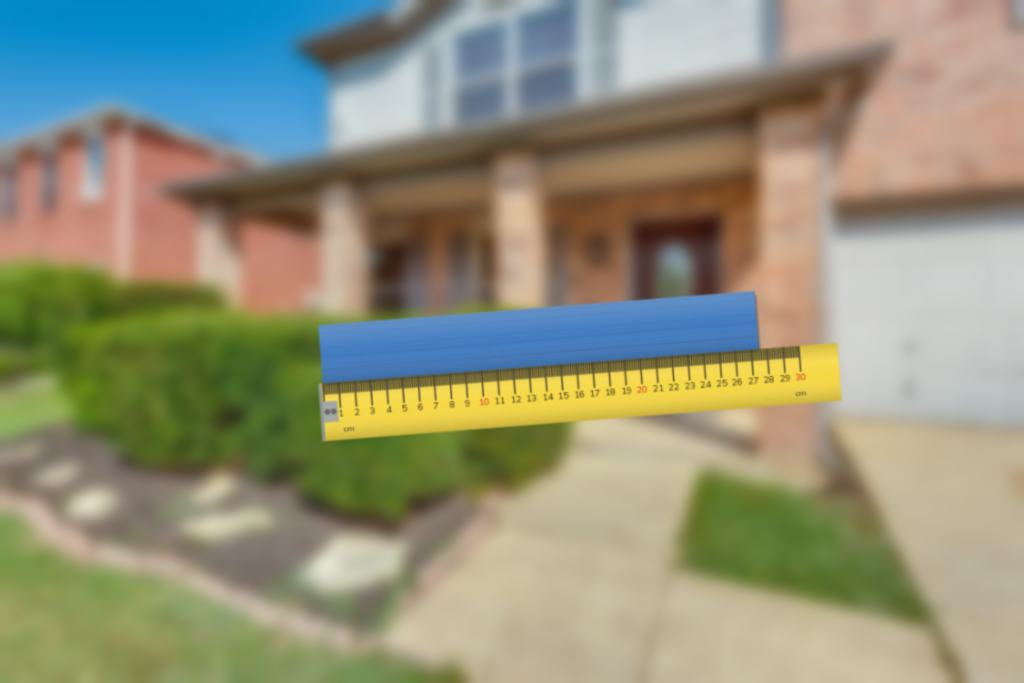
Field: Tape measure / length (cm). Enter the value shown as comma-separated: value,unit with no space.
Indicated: 27.5,cm
